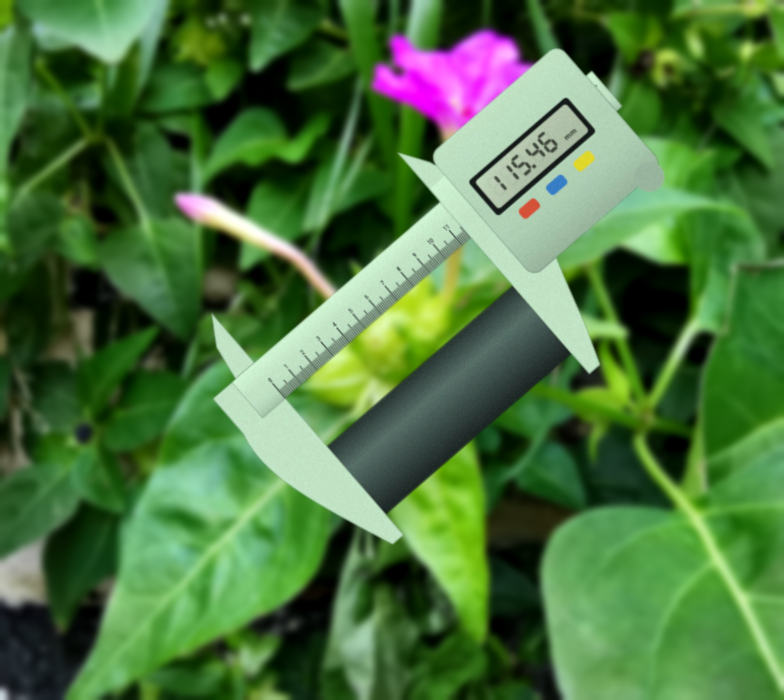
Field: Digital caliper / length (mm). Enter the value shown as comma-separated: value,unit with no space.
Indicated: 115.46,mm
